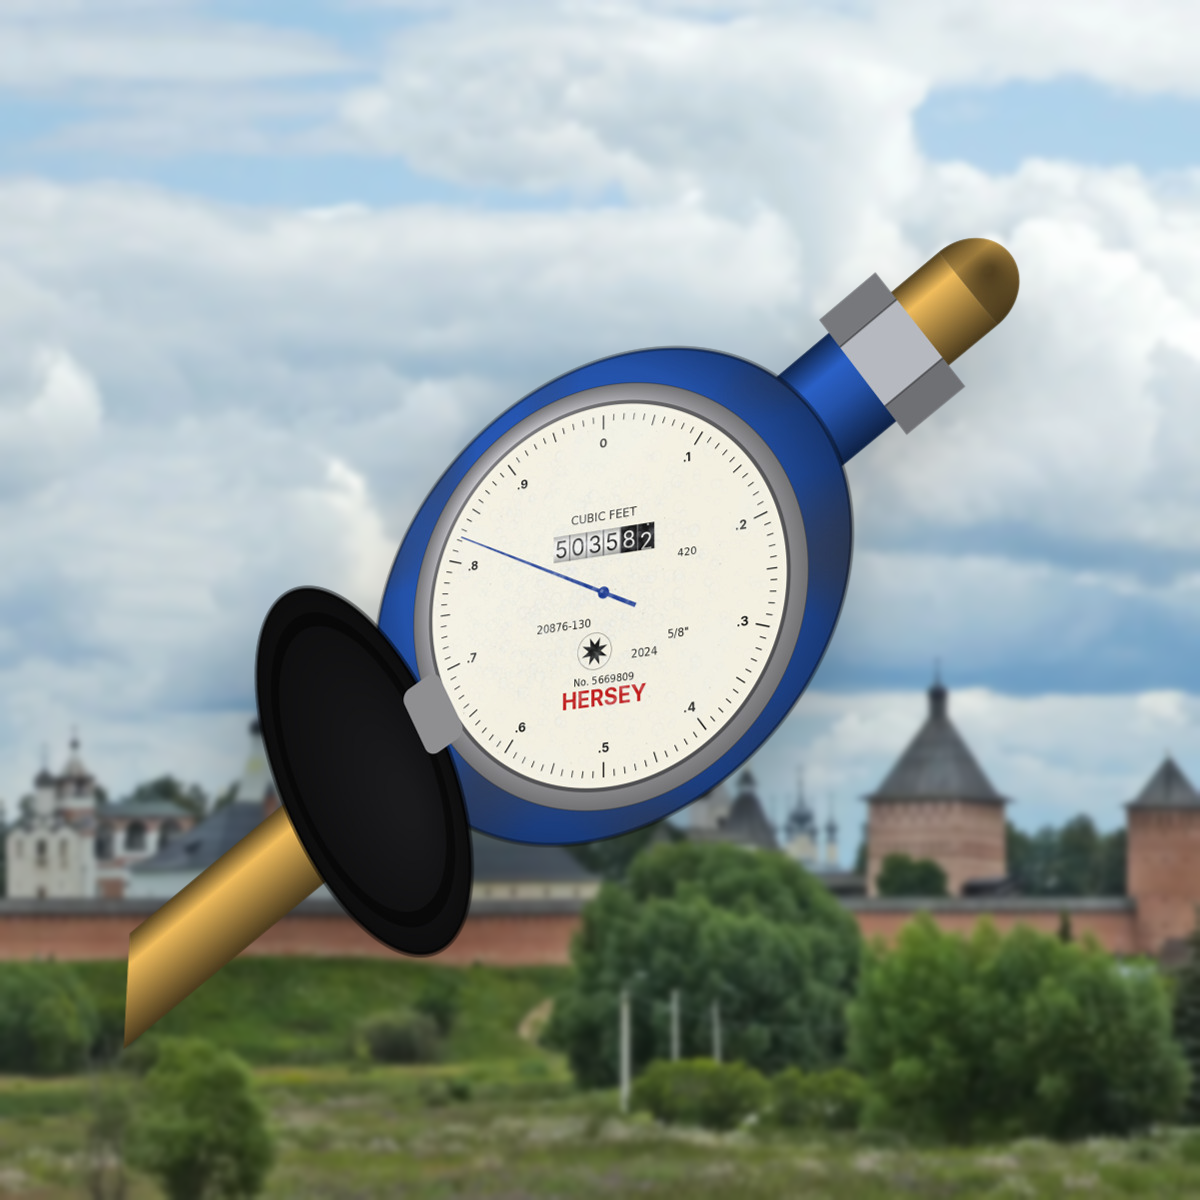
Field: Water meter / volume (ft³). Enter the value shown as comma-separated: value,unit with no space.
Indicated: 503581.82,ft³
